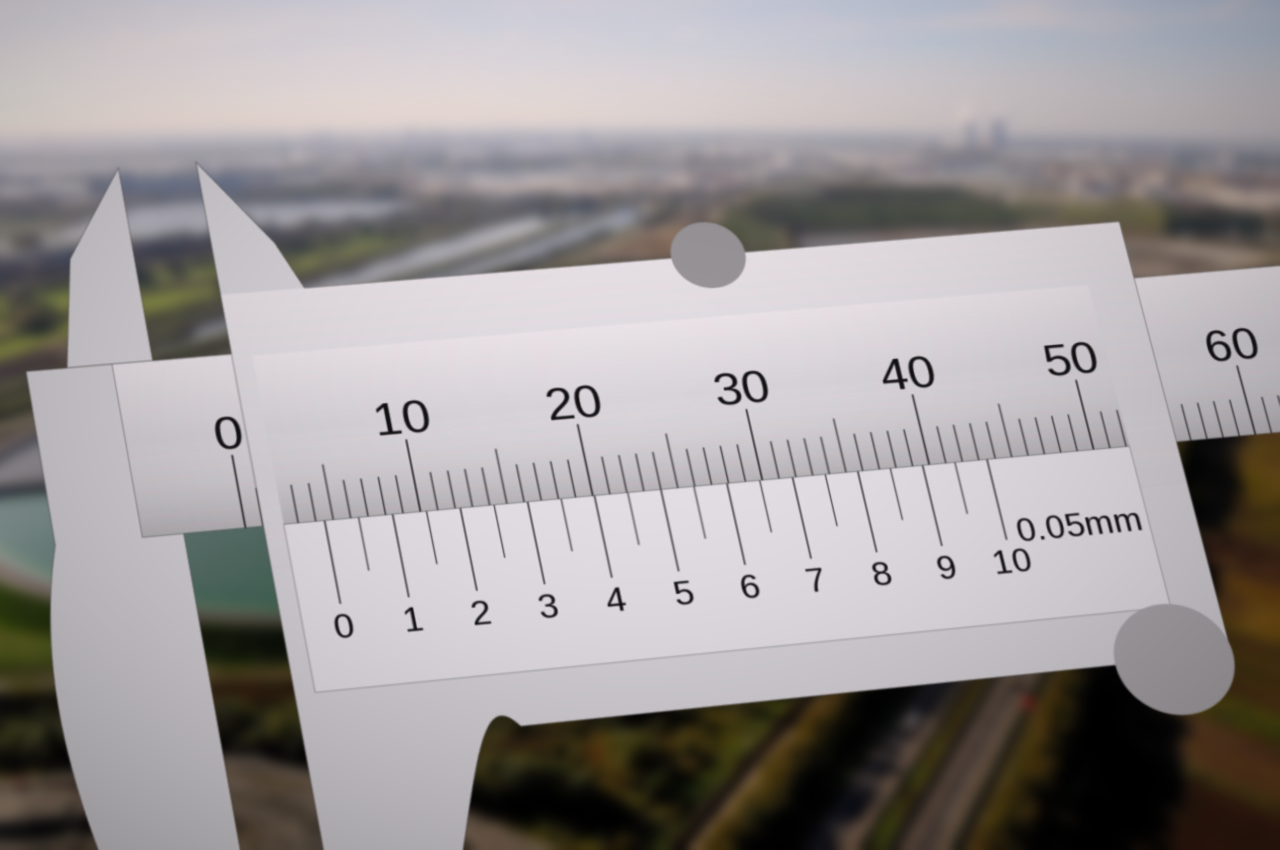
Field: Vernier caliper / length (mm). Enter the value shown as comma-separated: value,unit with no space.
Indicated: 4.5,mm
